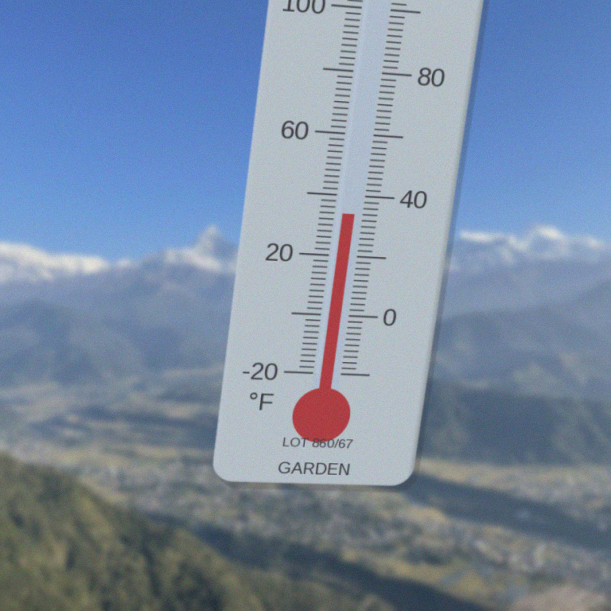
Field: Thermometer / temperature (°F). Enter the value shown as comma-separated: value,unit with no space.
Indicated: 34,°F
